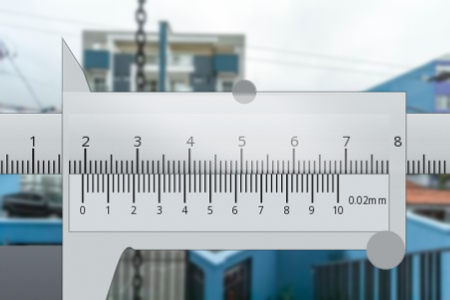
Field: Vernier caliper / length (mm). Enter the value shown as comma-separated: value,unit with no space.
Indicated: 19.5,mm
